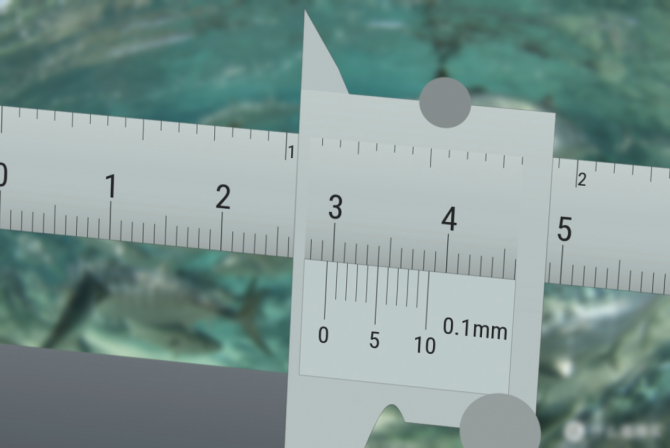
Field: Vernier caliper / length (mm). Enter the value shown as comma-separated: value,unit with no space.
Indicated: 29.5,mm
